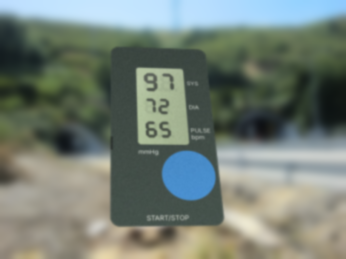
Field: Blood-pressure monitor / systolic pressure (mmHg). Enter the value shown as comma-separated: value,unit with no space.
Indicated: 97,mmHg
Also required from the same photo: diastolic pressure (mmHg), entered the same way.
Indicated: 72,mmHg
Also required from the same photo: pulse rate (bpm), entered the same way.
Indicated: 65,bpm
